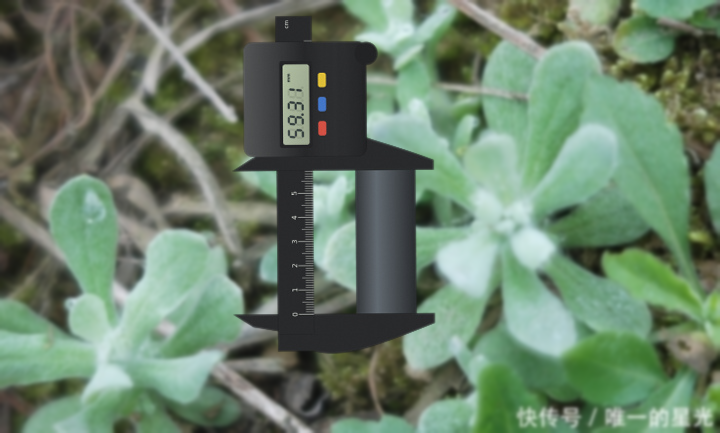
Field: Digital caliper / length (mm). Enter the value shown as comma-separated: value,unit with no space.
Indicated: 59.31,mm
